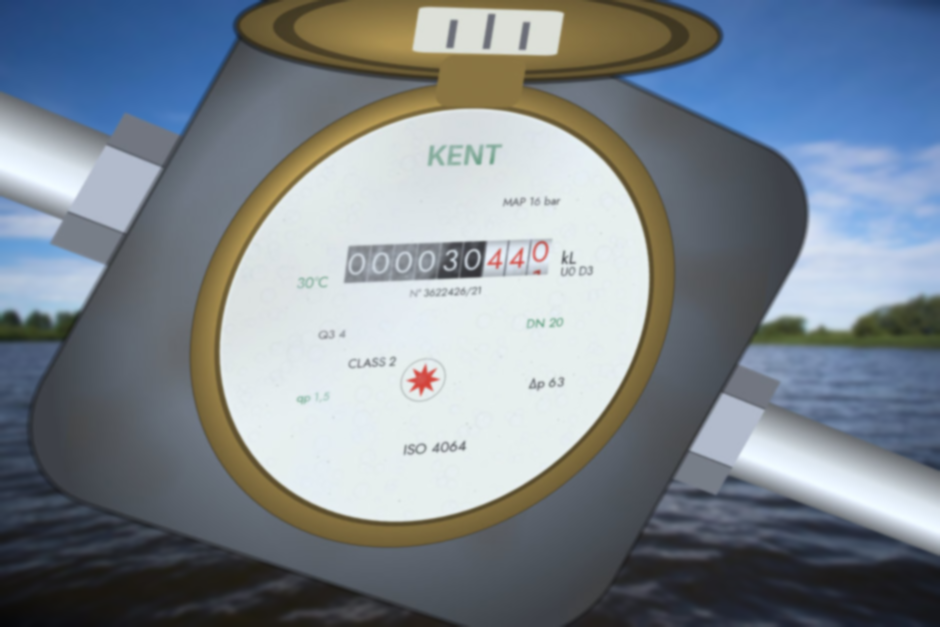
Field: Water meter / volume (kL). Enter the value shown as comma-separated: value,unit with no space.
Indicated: 30.440,kL
